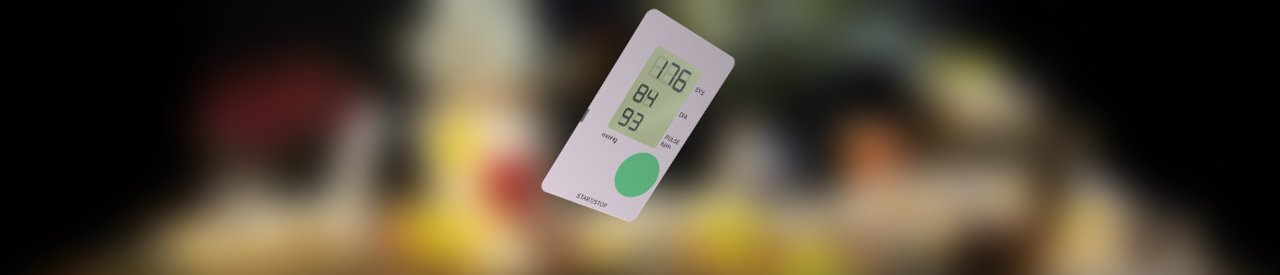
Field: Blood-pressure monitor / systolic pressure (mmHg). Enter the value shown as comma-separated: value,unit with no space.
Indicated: 176,mmHg
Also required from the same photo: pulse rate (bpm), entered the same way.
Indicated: 93,bpm
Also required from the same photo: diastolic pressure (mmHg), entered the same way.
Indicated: 84,mmHg
